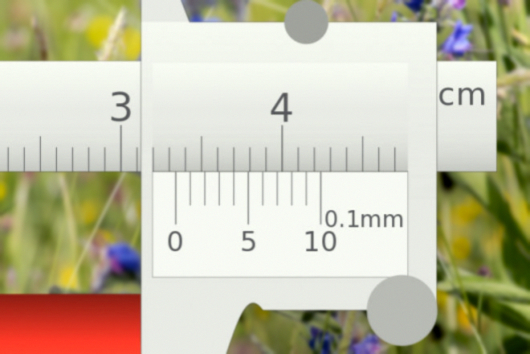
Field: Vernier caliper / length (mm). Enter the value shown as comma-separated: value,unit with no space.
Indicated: 33.4,mm
